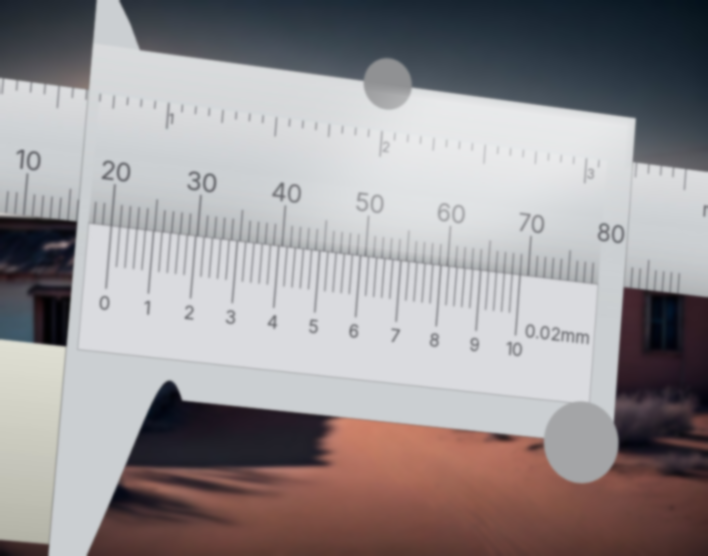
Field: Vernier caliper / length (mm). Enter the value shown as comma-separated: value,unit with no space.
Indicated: 20.0,mm
